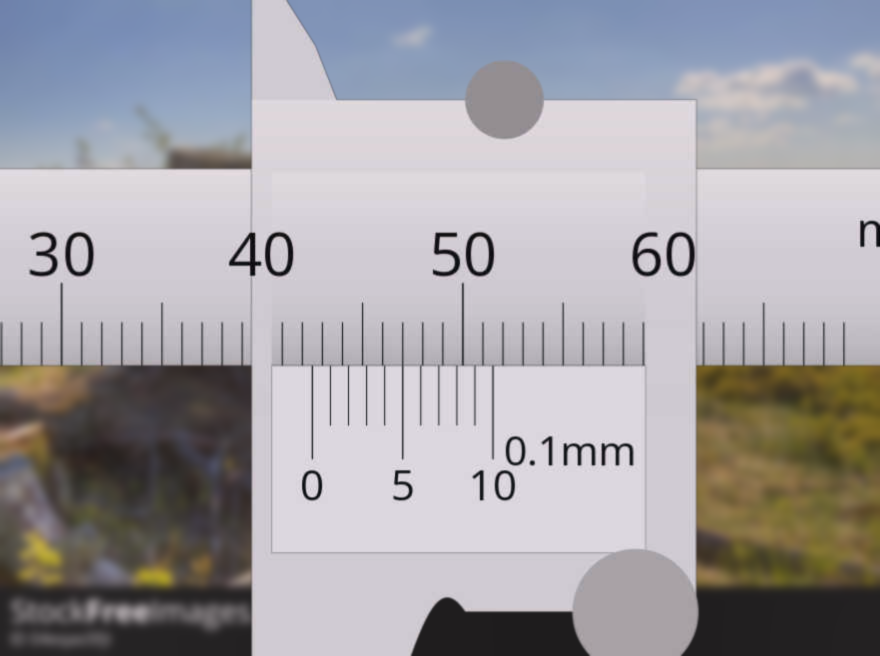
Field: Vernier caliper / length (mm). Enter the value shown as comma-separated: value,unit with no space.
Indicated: 42.5,mm
